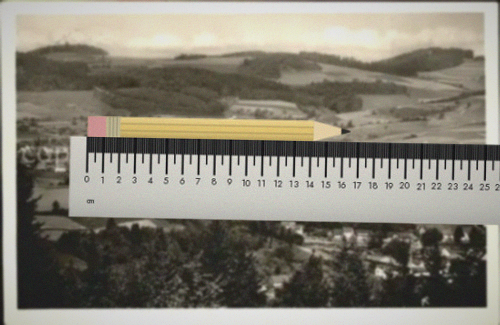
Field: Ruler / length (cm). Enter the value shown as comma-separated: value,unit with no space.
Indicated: 16.5,cm
